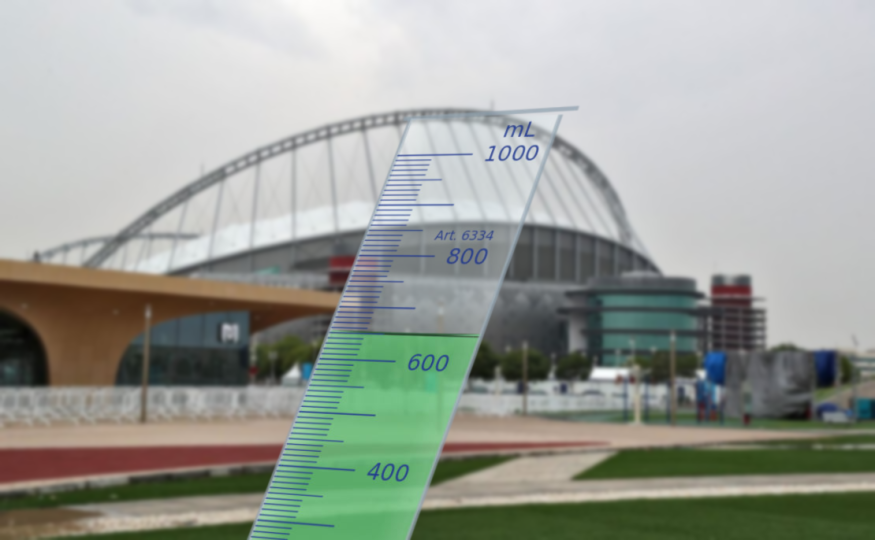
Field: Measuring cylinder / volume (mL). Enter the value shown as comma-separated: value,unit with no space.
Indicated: 650,mL
